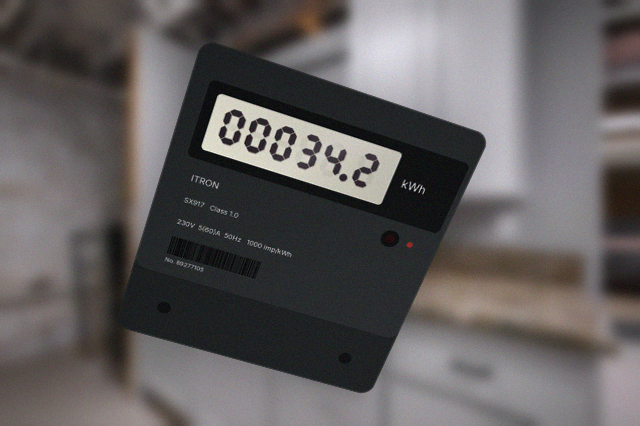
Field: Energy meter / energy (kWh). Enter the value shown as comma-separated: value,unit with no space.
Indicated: 34.2,kWh
